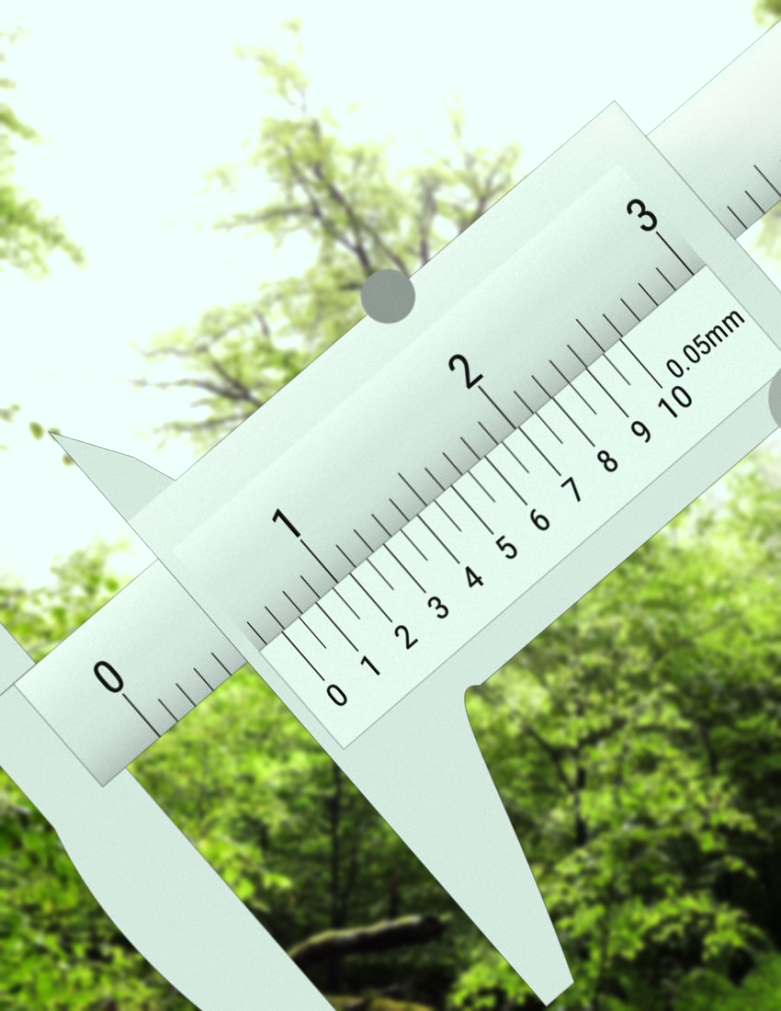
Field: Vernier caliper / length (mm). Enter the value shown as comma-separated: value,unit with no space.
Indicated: 6.85,mm
